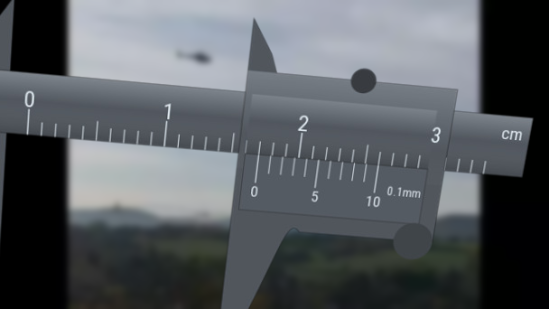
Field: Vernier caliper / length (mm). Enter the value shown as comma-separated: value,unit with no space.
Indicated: 17.0,mm
